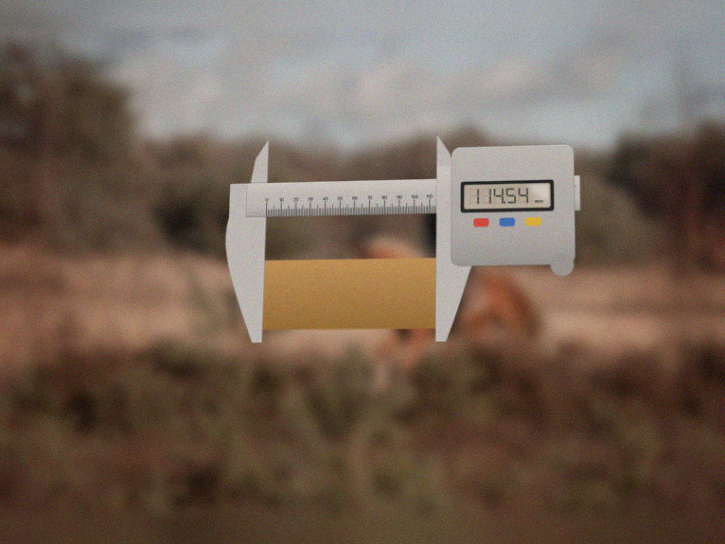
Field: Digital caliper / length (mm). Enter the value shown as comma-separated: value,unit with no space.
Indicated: 114.54,mm
